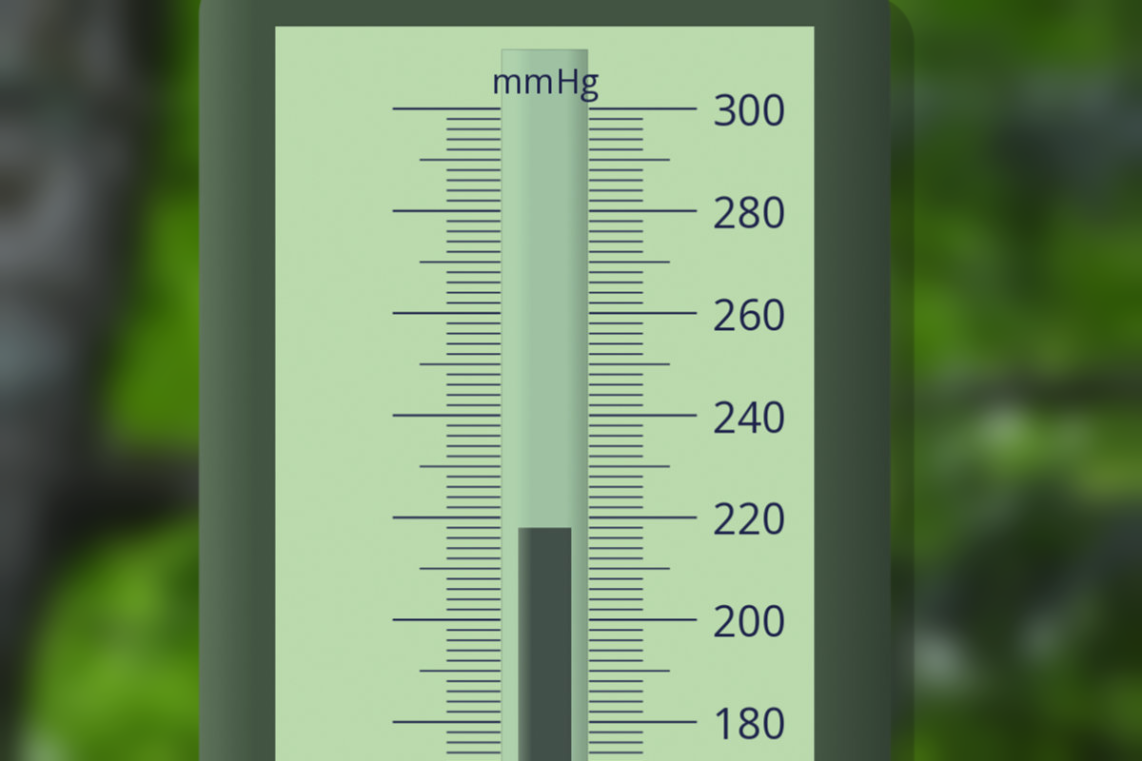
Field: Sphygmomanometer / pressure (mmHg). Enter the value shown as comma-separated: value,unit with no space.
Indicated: 218,mmHg
